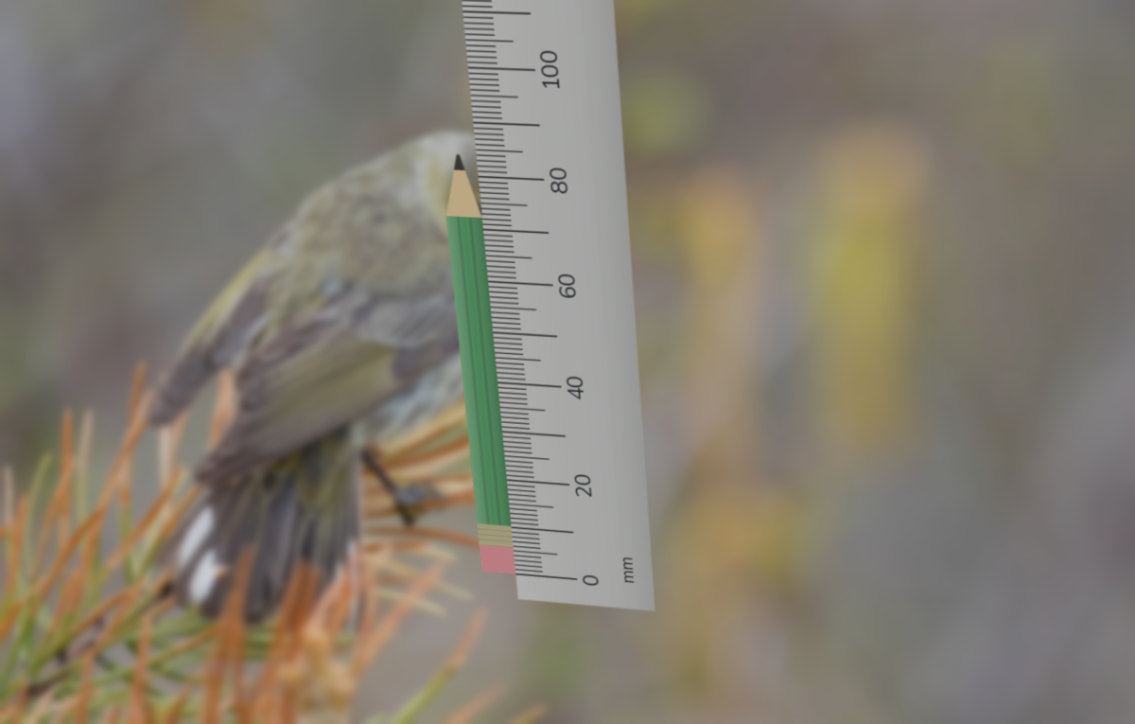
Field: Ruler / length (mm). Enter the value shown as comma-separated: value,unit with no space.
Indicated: 84,mm
